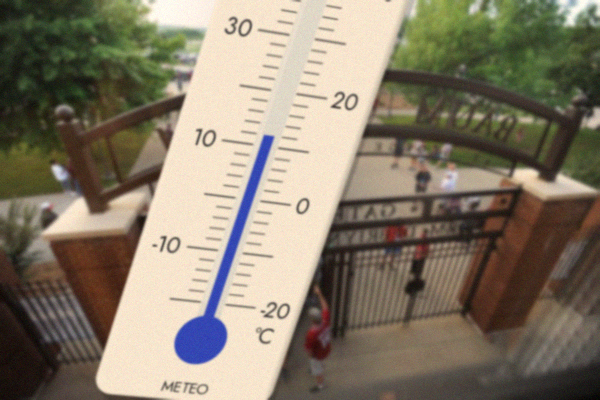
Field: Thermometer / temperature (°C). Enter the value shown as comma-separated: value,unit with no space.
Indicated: 12,°C
